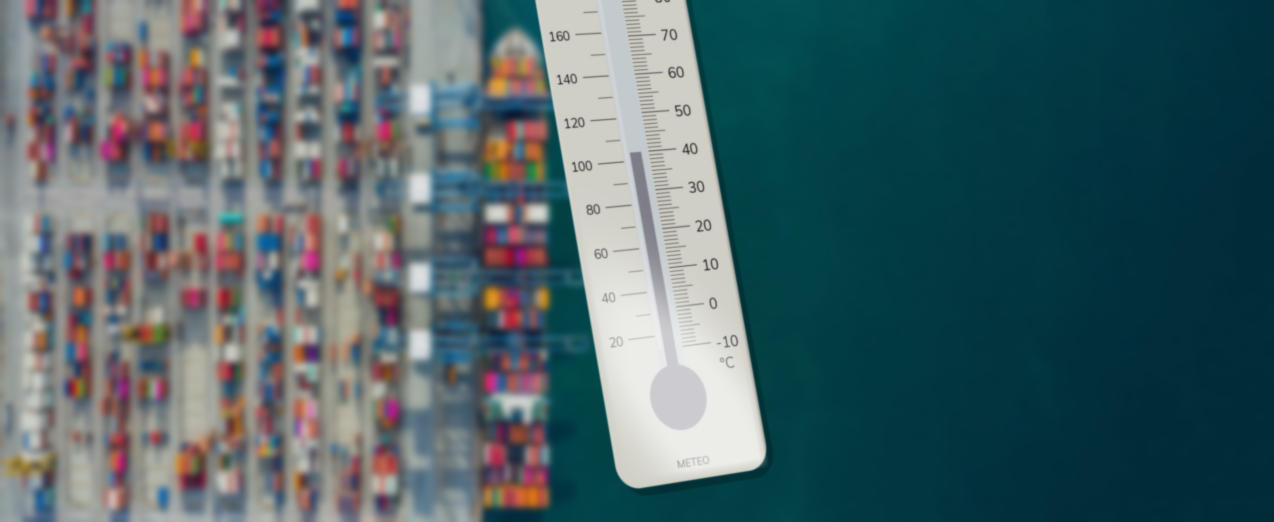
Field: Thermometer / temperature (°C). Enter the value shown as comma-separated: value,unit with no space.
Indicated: 40,°C
